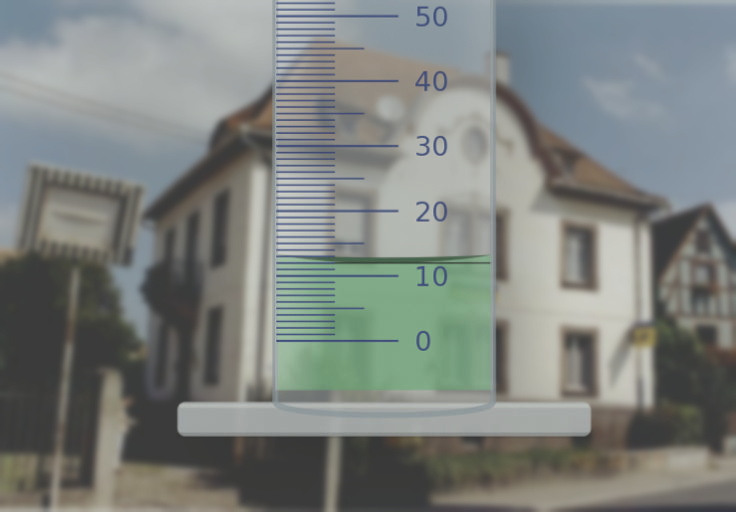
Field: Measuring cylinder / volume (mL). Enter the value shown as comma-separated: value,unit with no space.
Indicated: 12,mL
